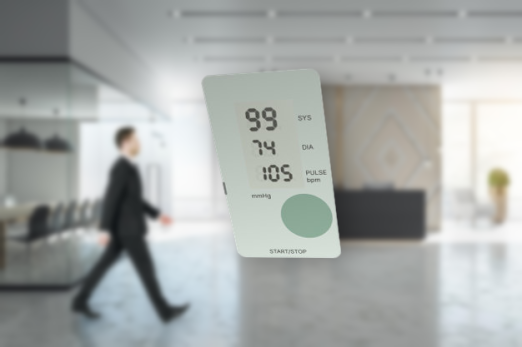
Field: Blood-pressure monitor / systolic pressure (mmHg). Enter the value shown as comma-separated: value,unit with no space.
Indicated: 99,mmHg
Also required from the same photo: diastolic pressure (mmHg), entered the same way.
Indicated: 74,mmHg
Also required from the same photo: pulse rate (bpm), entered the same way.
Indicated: 105,bpm
